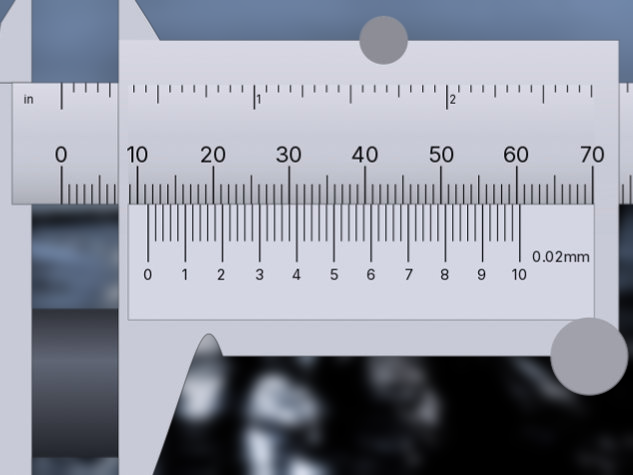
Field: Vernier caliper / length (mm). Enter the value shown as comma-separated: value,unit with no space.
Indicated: 11.4,mm
